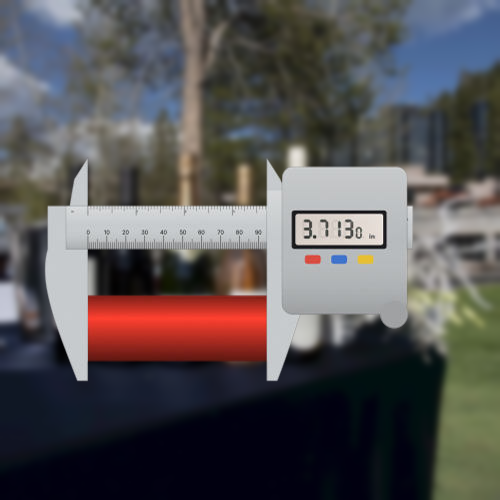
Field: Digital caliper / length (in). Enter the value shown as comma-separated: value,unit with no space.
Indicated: 3.7130,in
